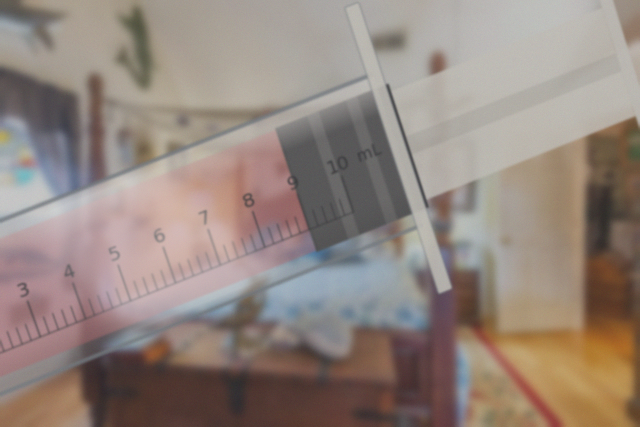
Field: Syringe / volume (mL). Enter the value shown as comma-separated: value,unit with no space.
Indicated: 9,mL
